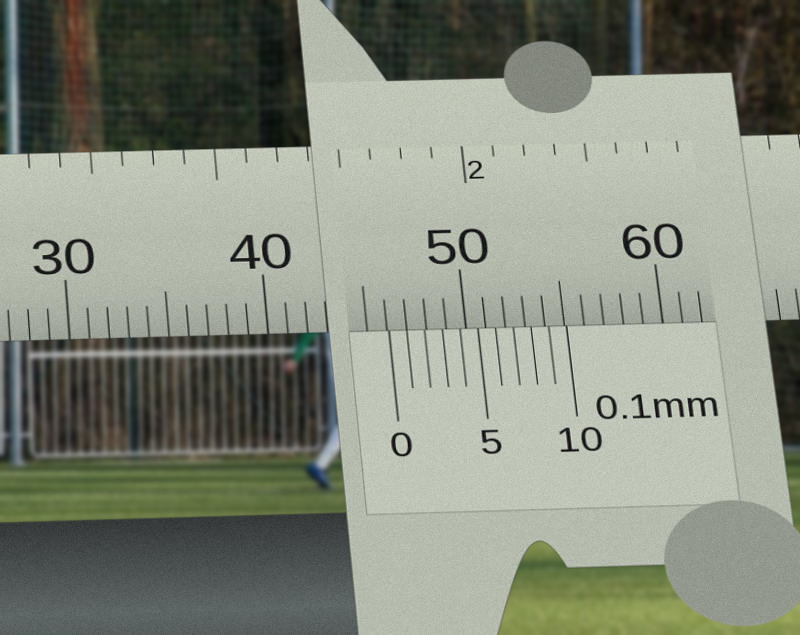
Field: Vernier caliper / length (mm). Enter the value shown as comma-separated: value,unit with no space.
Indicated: 46.1,mm
